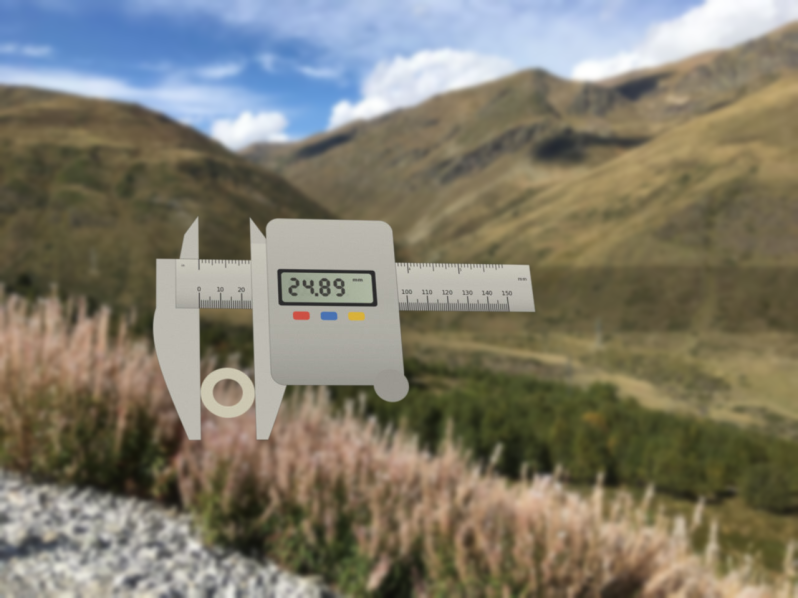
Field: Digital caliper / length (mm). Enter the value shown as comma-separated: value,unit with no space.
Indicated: 24.89,mm
